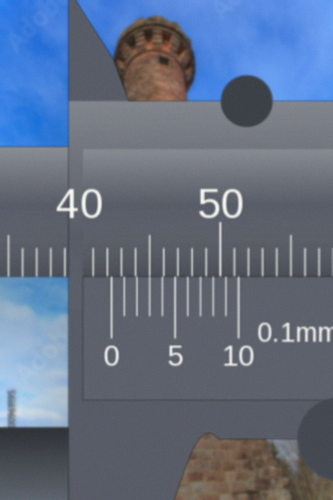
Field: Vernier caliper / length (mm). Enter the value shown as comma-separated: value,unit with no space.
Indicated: 42.3,mm
